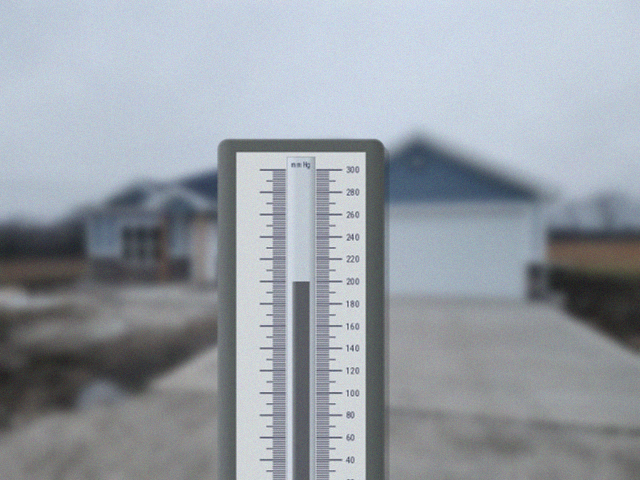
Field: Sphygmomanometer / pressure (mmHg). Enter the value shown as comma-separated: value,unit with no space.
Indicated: 200,mmHg
